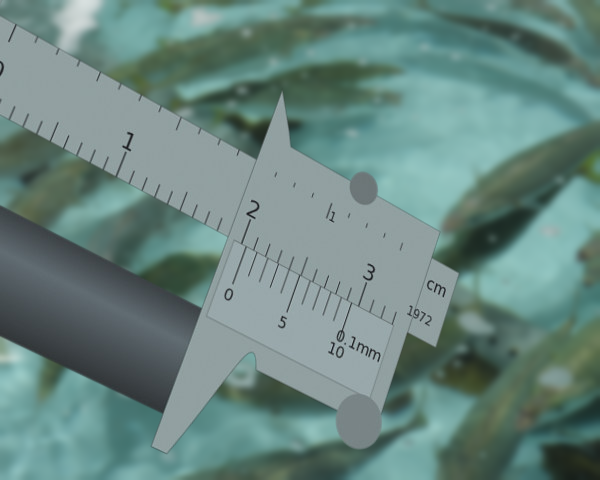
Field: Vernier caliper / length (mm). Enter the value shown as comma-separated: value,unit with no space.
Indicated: 20.4,mm
